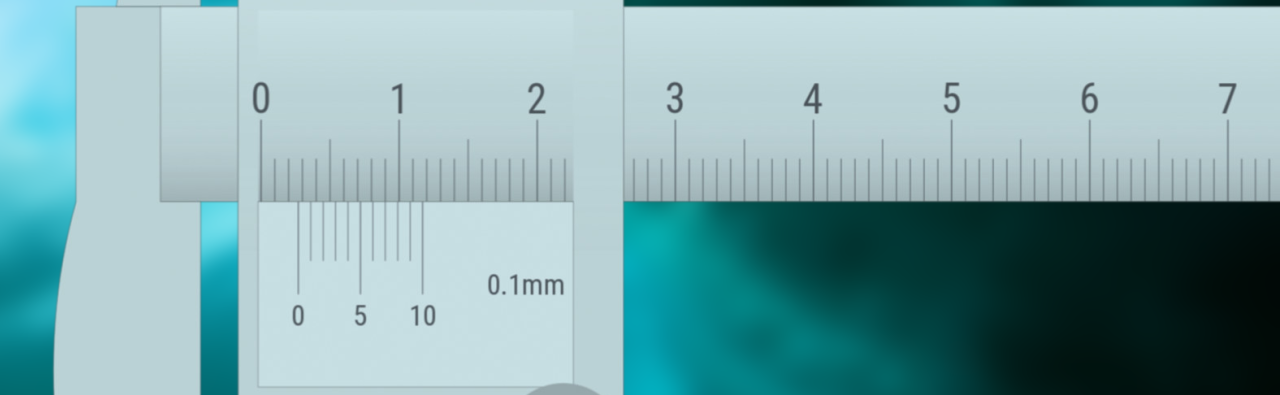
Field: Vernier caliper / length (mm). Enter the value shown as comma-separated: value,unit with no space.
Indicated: 2.7,mm
